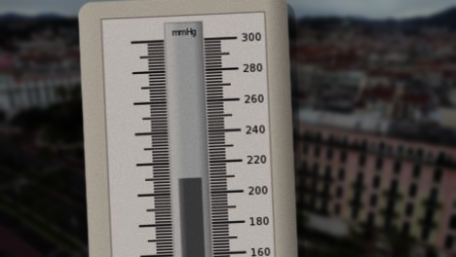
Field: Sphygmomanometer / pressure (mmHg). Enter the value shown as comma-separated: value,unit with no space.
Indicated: 210,mmHg
